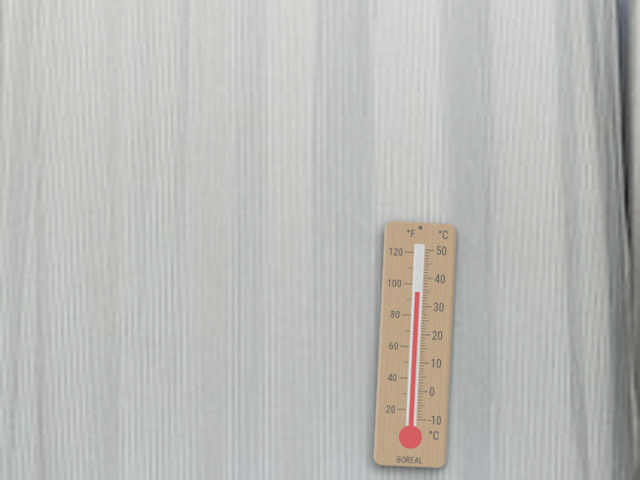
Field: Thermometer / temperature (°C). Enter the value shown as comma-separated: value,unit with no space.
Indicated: 35,°C
